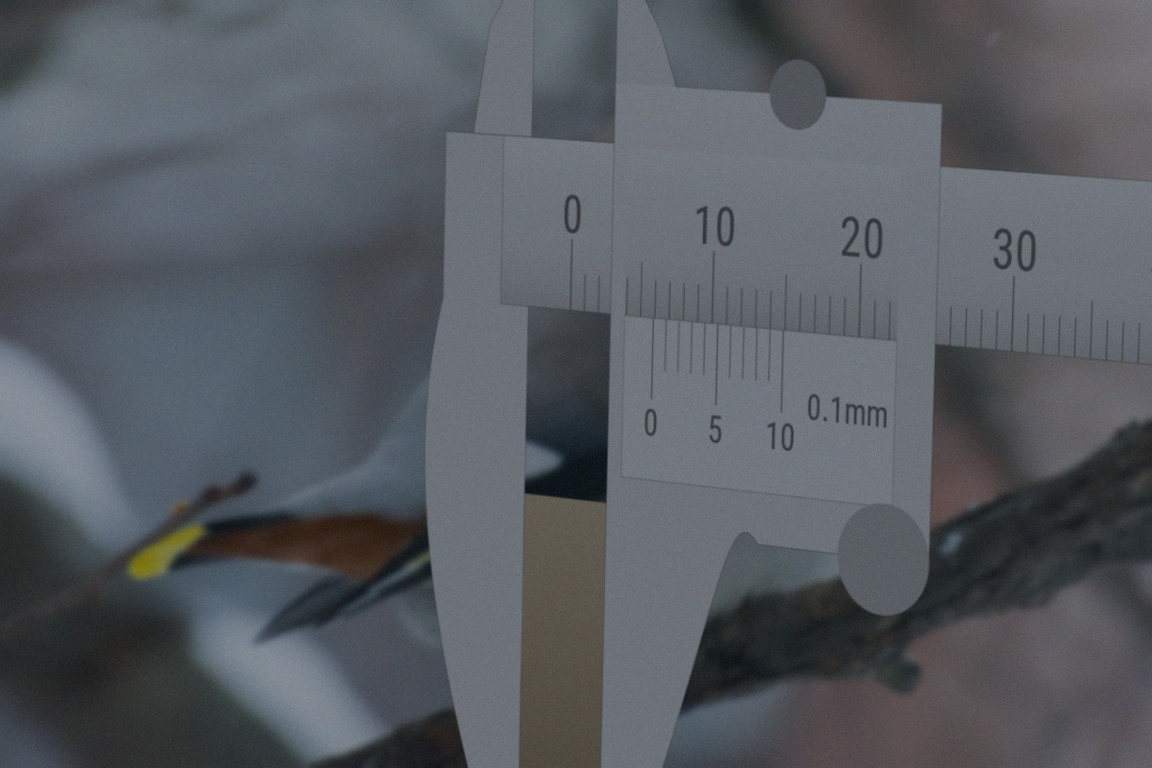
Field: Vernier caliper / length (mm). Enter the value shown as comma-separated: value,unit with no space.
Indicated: 5.9,mm
